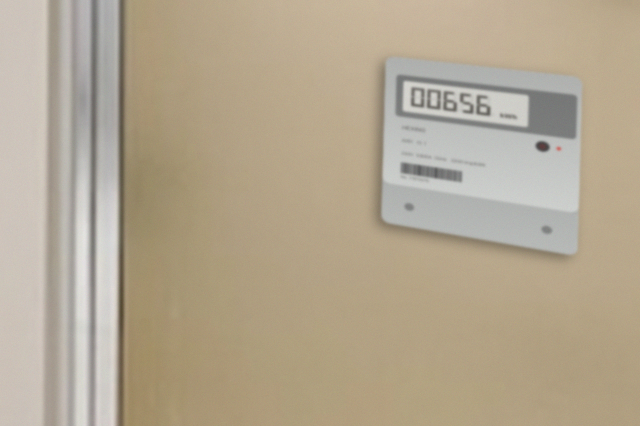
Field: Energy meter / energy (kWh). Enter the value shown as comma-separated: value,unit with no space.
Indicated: 656,kWh
